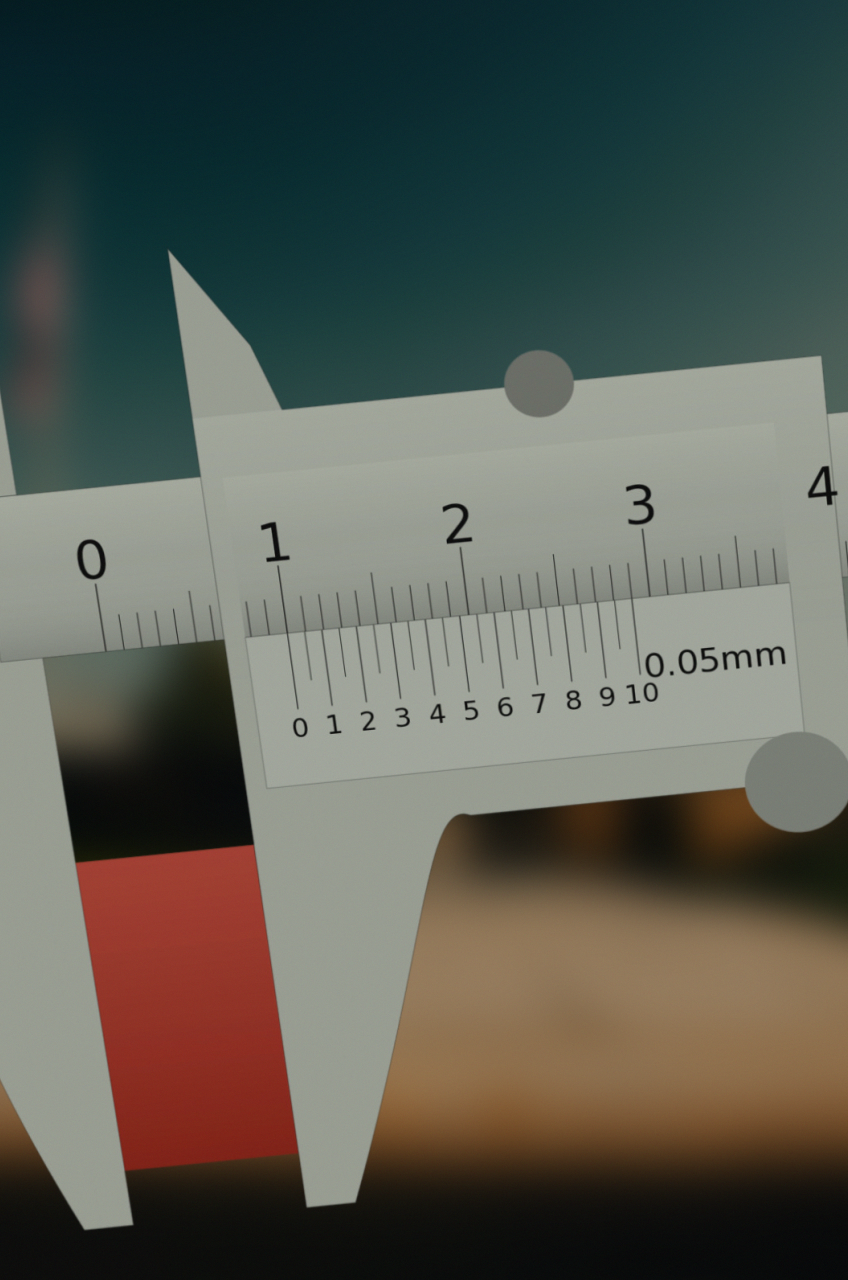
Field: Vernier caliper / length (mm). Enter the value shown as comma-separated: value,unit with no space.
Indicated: 10.0,mm
